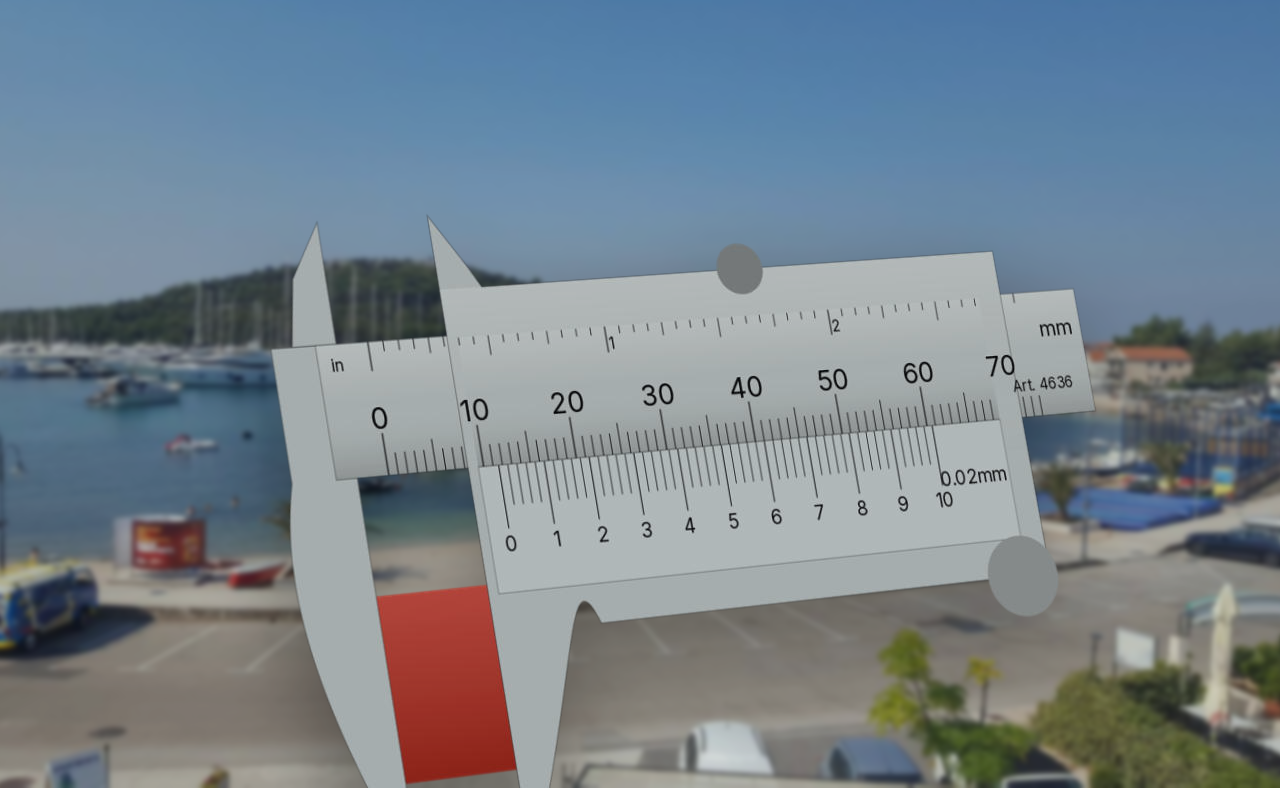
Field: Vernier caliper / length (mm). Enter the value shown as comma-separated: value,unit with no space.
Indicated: 11.6,mm
